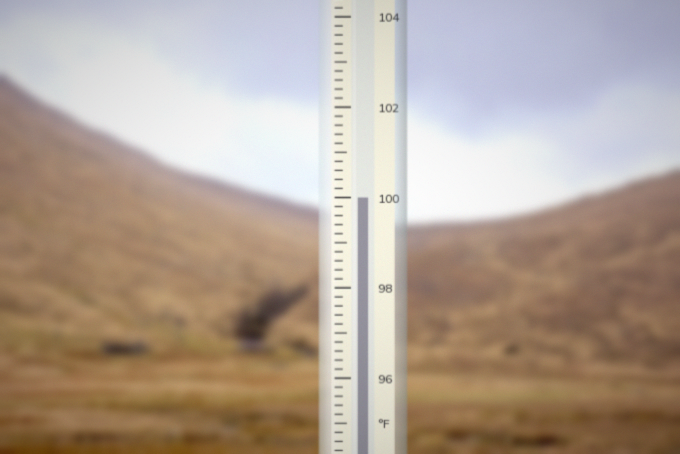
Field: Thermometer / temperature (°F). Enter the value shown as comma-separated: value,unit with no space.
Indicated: 100,°F
